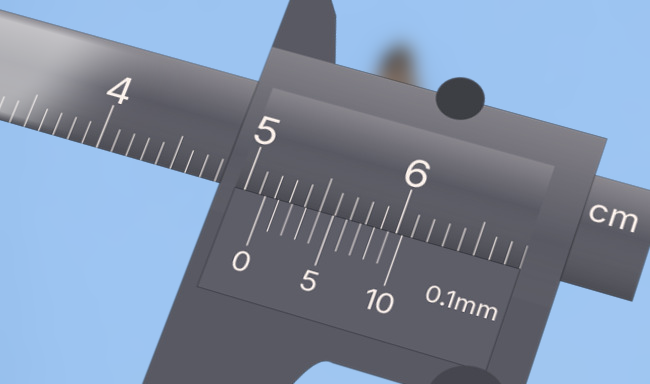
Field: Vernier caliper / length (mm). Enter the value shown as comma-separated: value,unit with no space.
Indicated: 51.4,mm
